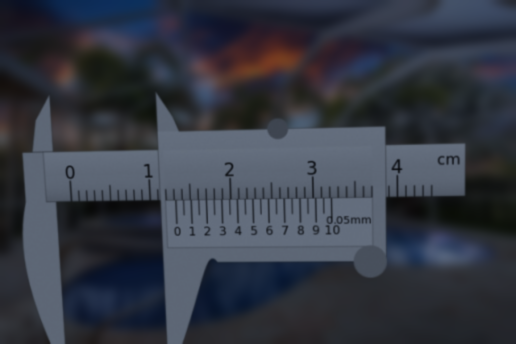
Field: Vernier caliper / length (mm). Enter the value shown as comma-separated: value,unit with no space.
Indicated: 13.2,mm
